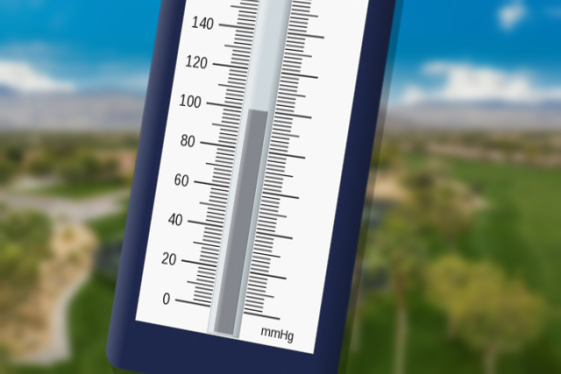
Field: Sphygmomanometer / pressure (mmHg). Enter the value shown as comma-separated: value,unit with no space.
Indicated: 100,mmHg
